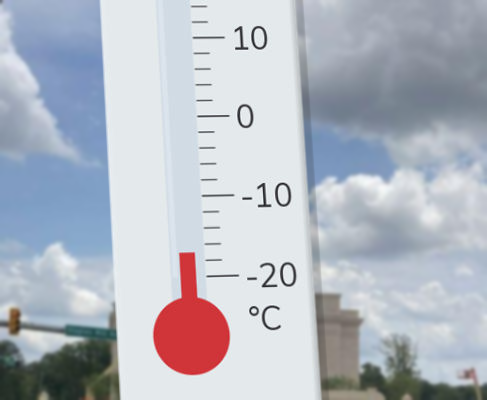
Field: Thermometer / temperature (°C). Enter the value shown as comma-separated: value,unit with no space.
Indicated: -17,°C
